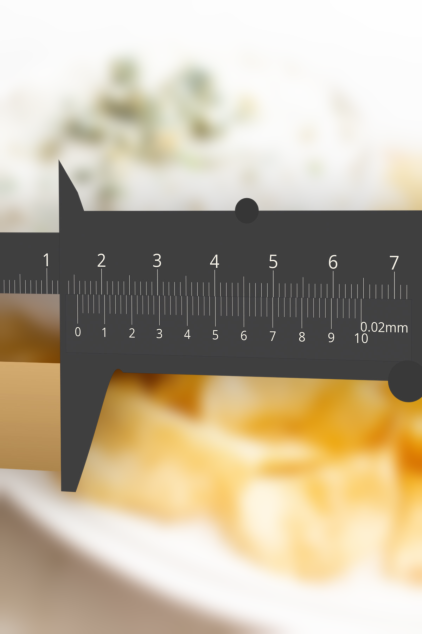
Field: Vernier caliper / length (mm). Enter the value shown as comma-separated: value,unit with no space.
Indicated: 15.6,mm
